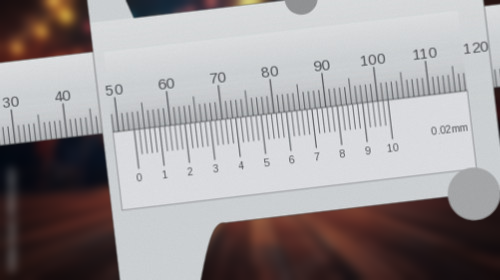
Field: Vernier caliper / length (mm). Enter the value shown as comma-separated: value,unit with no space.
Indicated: 53.0,mm
